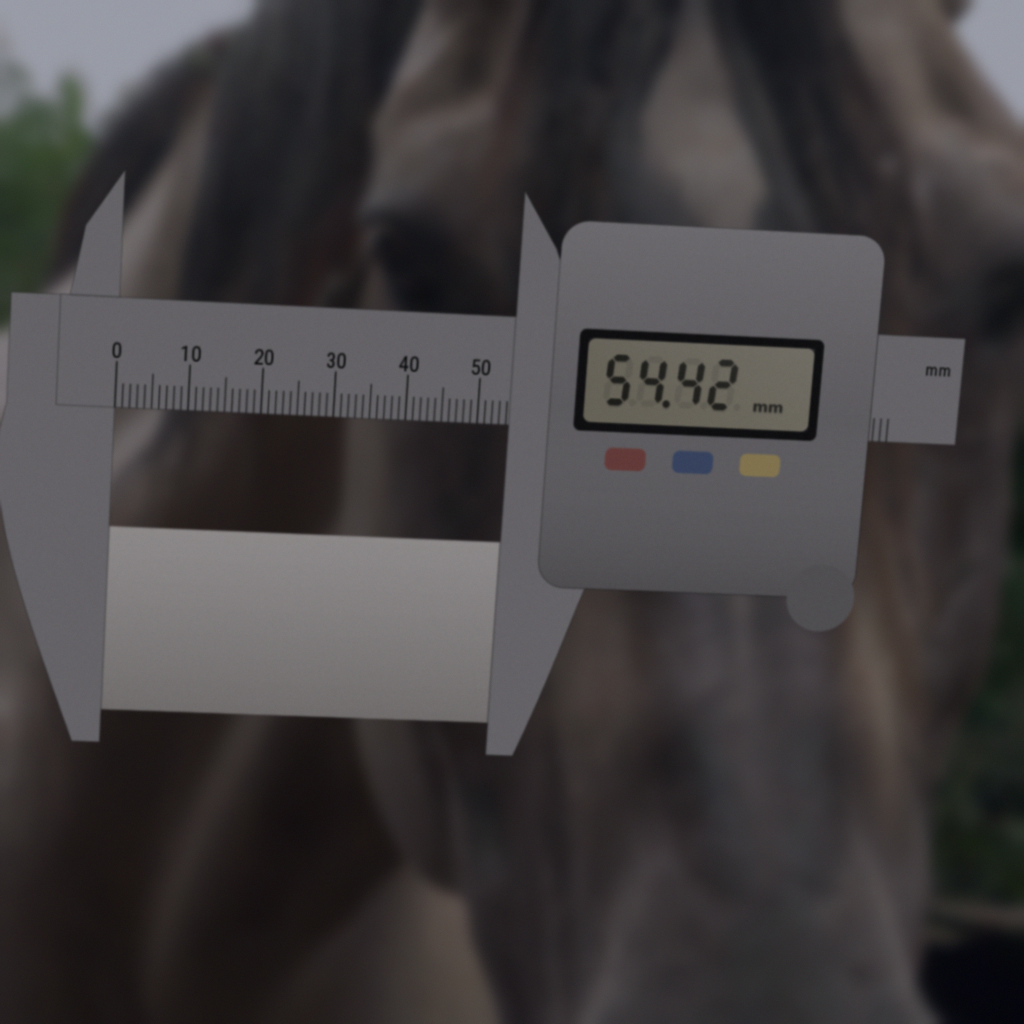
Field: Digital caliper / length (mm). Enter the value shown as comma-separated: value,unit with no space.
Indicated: 54.42,mm
